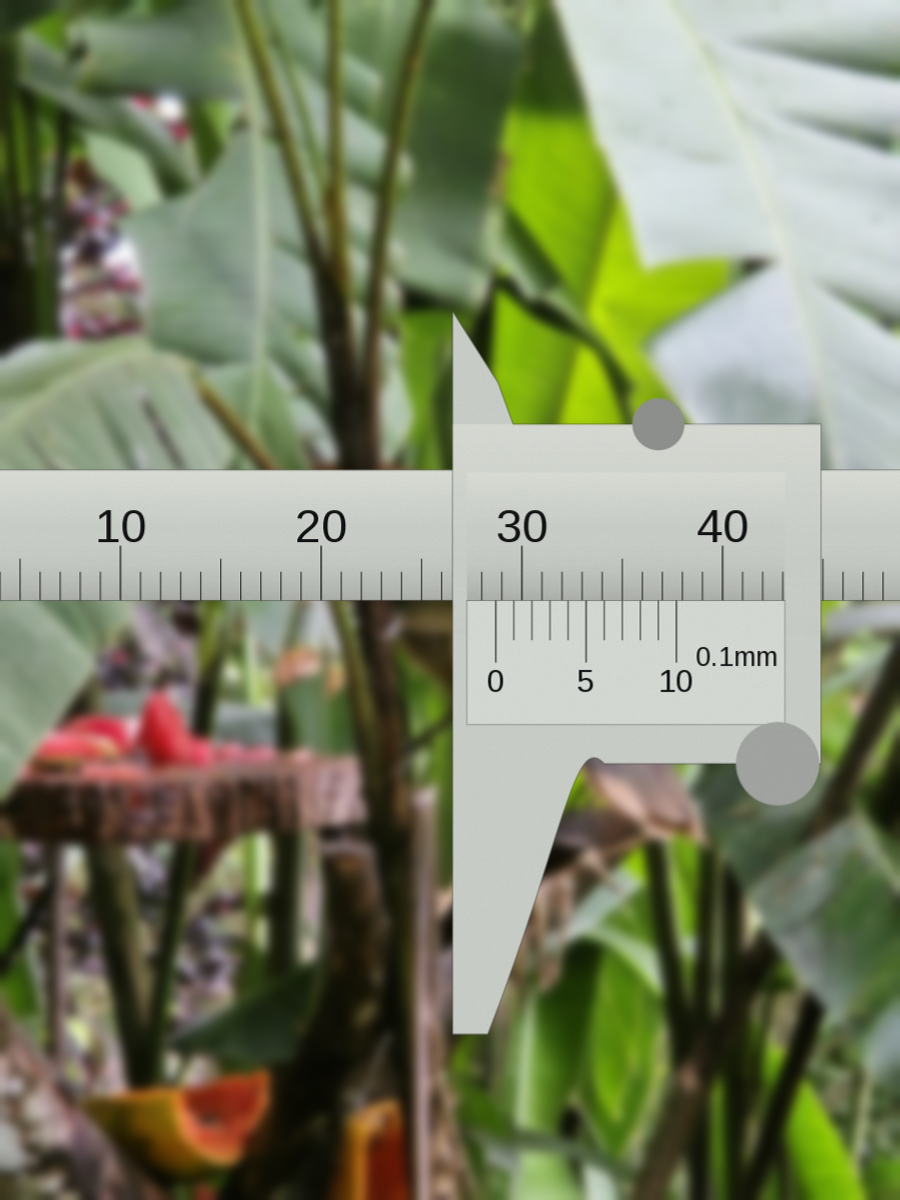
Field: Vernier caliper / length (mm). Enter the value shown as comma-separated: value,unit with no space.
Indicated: 28.7,mm
